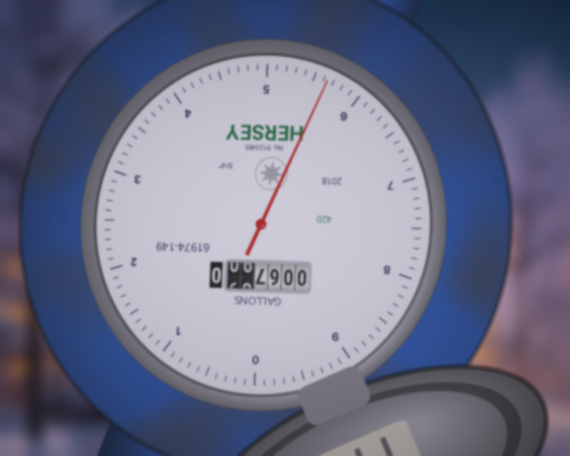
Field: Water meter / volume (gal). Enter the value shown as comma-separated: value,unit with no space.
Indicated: 67895.6,gal
